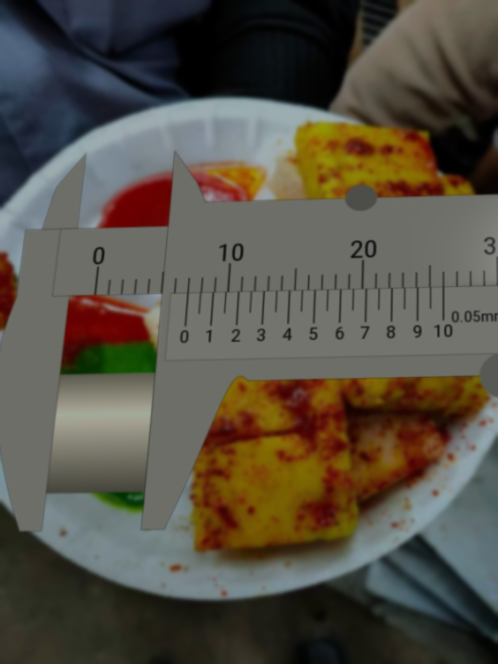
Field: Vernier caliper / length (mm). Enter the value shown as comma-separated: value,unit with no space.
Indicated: 7.0,mm
